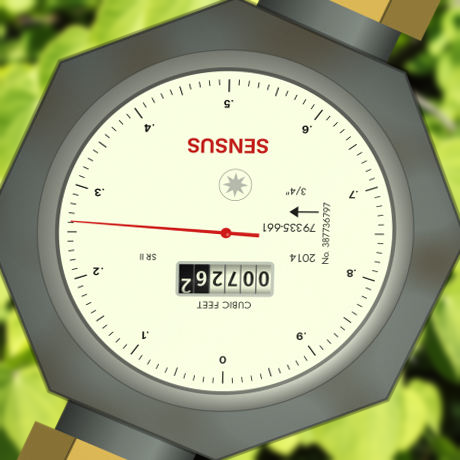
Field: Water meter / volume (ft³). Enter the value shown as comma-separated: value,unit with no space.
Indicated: 7262.26,ft³
